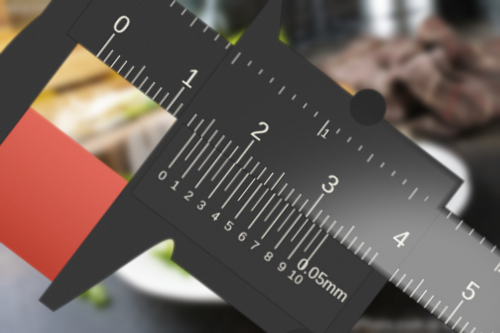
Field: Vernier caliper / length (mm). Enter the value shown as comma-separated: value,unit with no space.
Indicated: 14.2,mm
